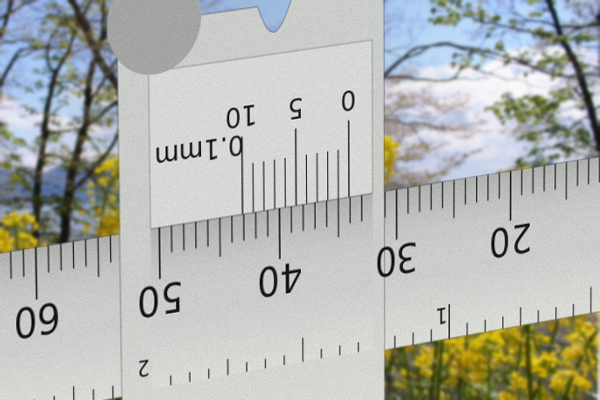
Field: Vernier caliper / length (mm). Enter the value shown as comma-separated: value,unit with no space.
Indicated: 34.1,mm
